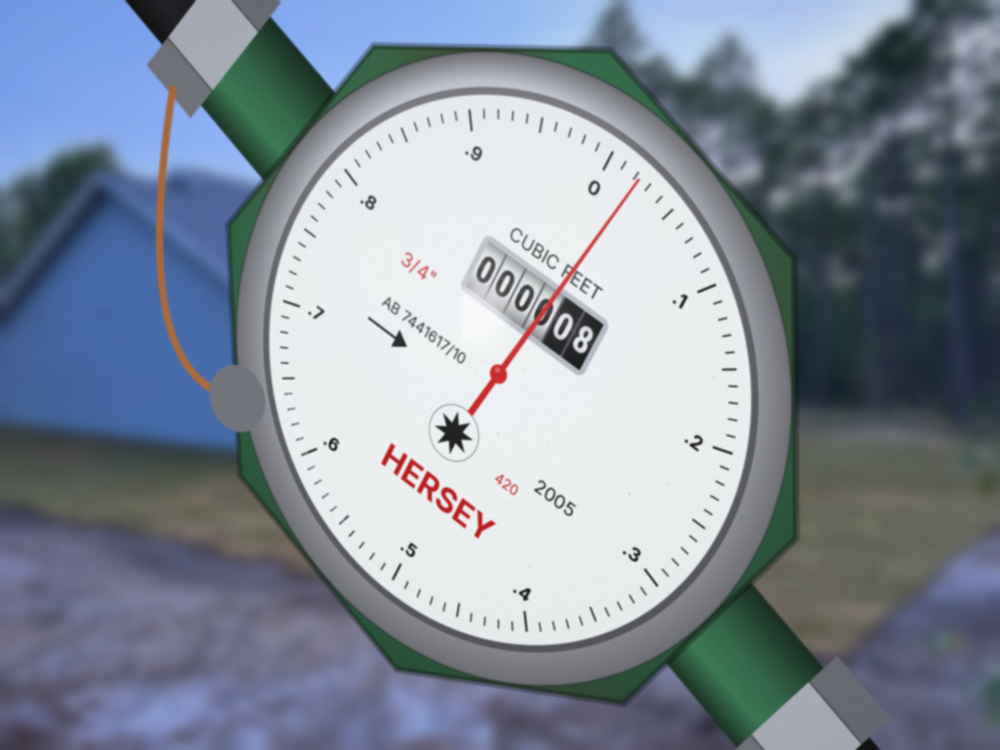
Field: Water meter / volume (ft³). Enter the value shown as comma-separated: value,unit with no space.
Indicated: 8.02,ft³
